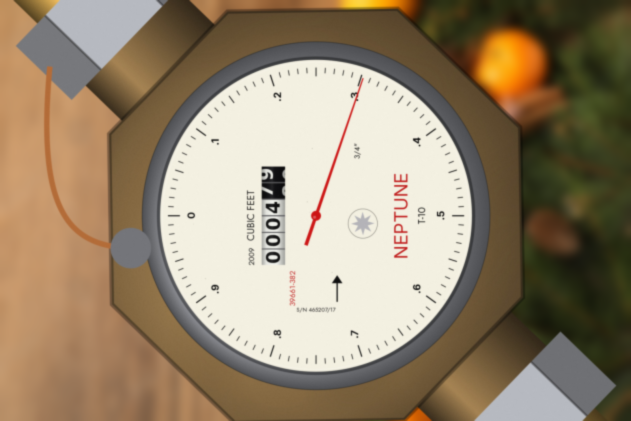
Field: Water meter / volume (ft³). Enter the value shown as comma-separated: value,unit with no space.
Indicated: 479.30,ft³
